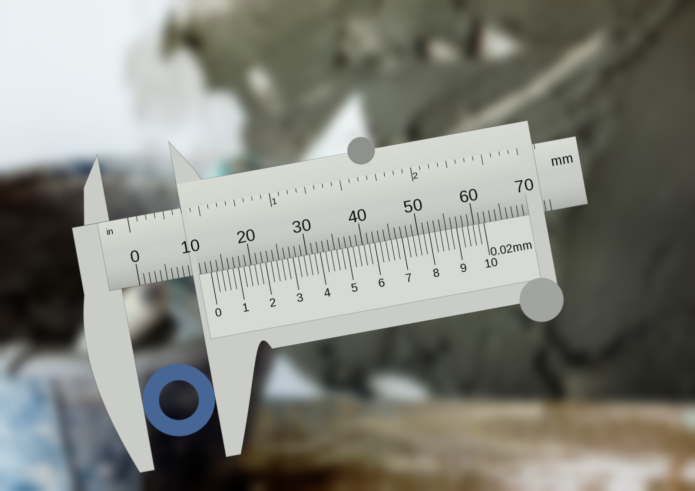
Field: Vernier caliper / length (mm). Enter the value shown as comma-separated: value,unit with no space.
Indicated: 12.8,mm
